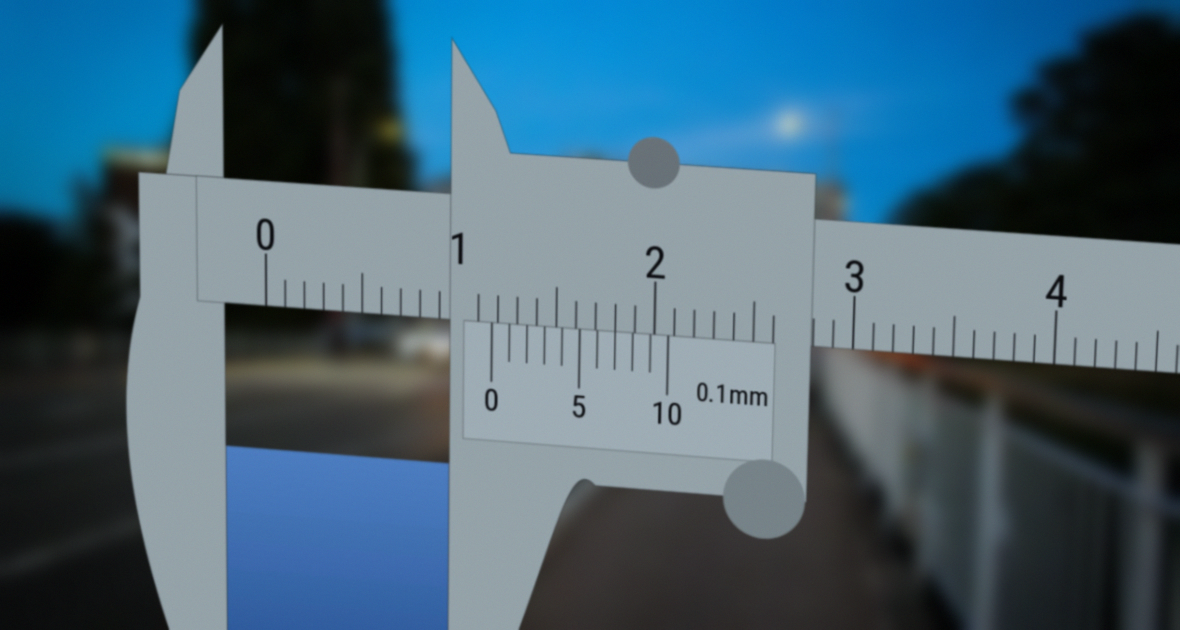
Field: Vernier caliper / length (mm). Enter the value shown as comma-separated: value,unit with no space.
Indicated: 11.7,mm
